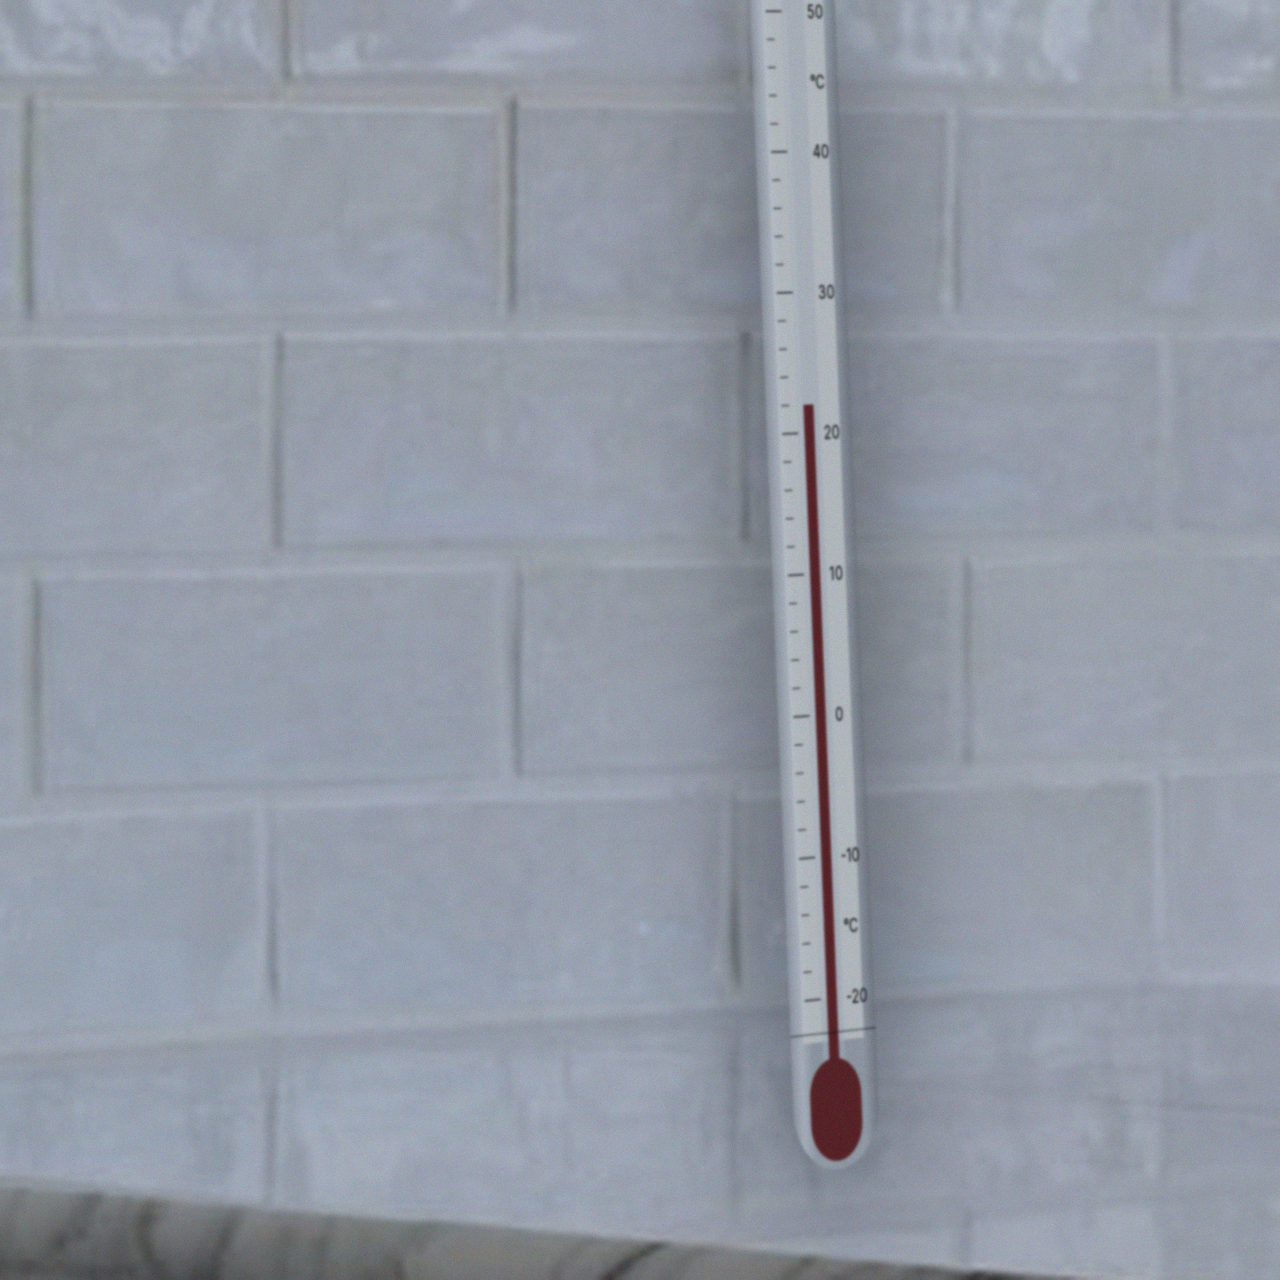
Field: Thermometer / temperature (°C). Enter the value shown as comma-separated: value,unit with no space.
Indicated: 22,°C
